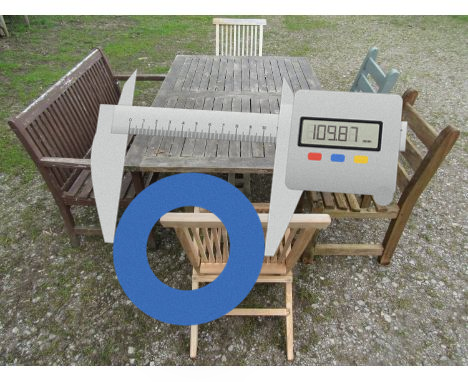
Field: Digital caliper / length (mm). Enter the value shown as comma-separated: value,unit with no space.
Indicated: 109.87,mm
